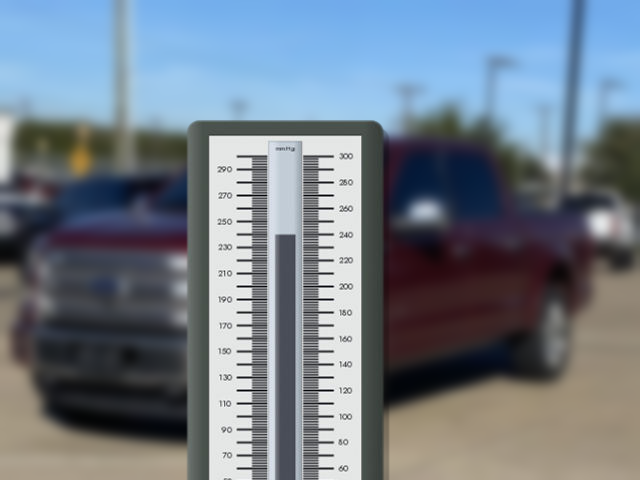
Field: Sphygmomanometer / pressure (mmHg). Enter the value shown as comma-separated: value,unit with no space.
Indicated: 240,mmHg
